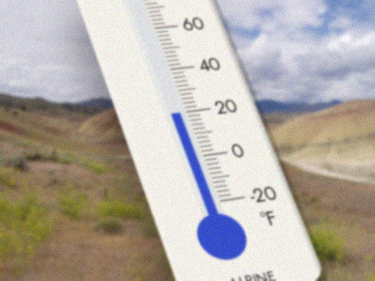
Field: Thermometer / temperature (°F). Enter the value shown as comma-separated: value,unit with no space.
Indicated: 20,°F
